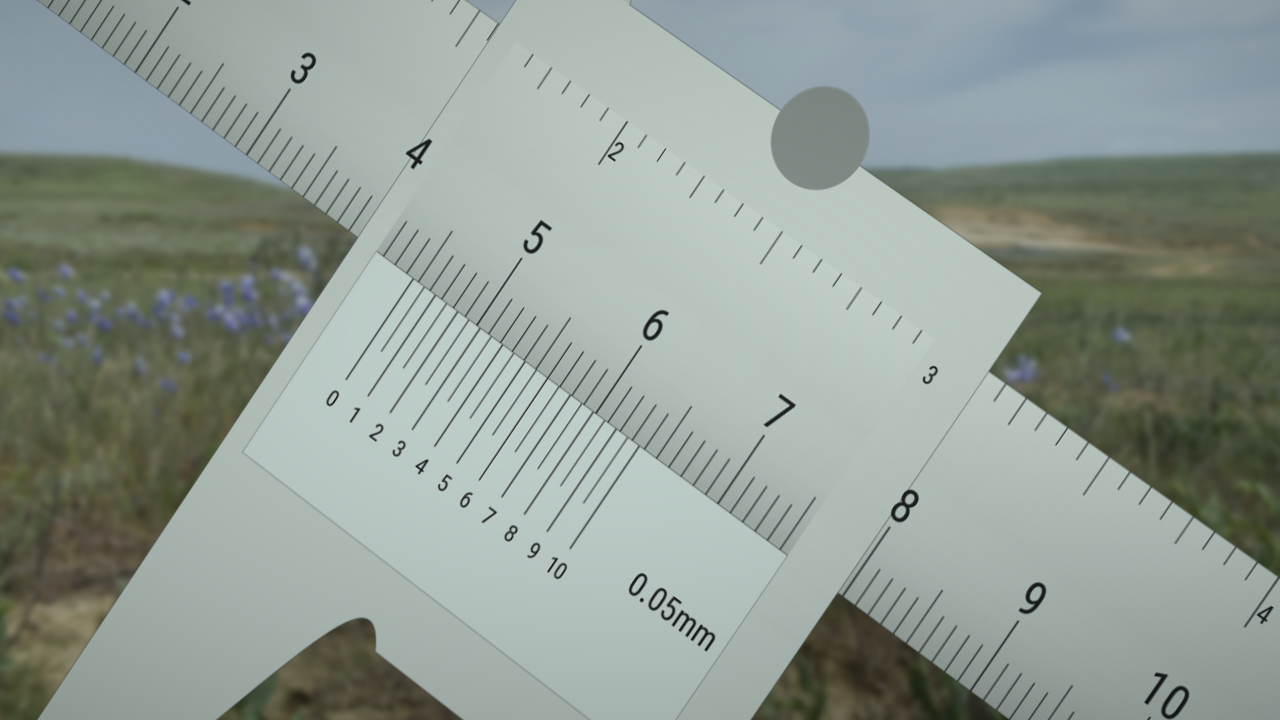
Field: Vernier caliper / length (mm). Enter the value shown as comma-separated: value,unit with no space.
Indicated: 44.6,mm
